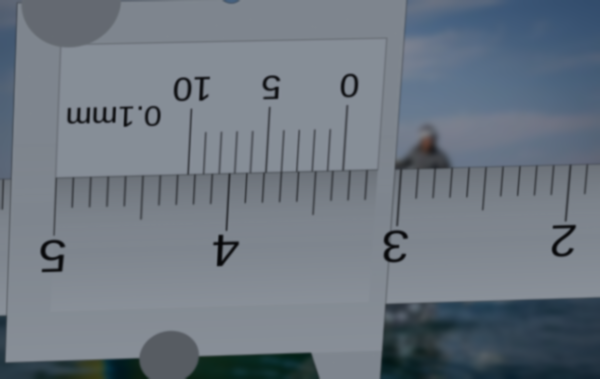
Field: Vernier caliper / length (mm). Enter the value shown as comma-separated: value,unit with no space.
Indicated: 33.4,mm
